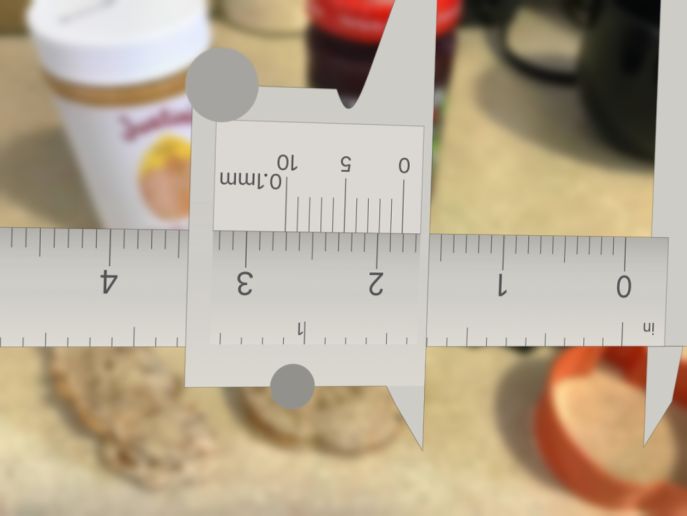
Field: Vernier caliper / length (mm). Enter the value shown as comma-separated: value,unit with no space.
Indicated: 18.1,mm
